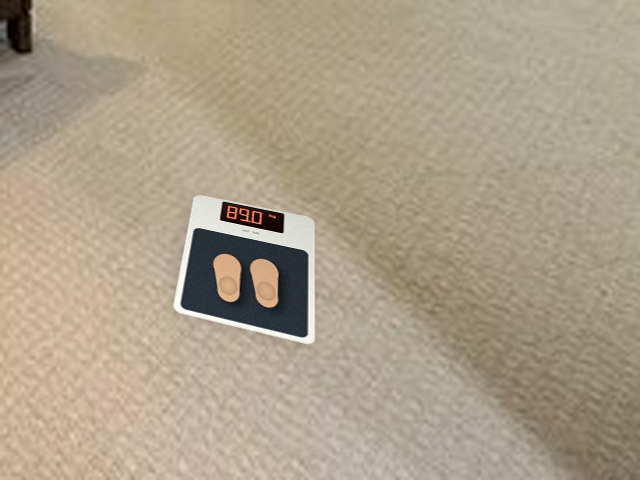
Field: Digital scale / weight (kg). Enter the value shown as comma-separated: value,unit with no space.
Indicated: 89.0,kg
